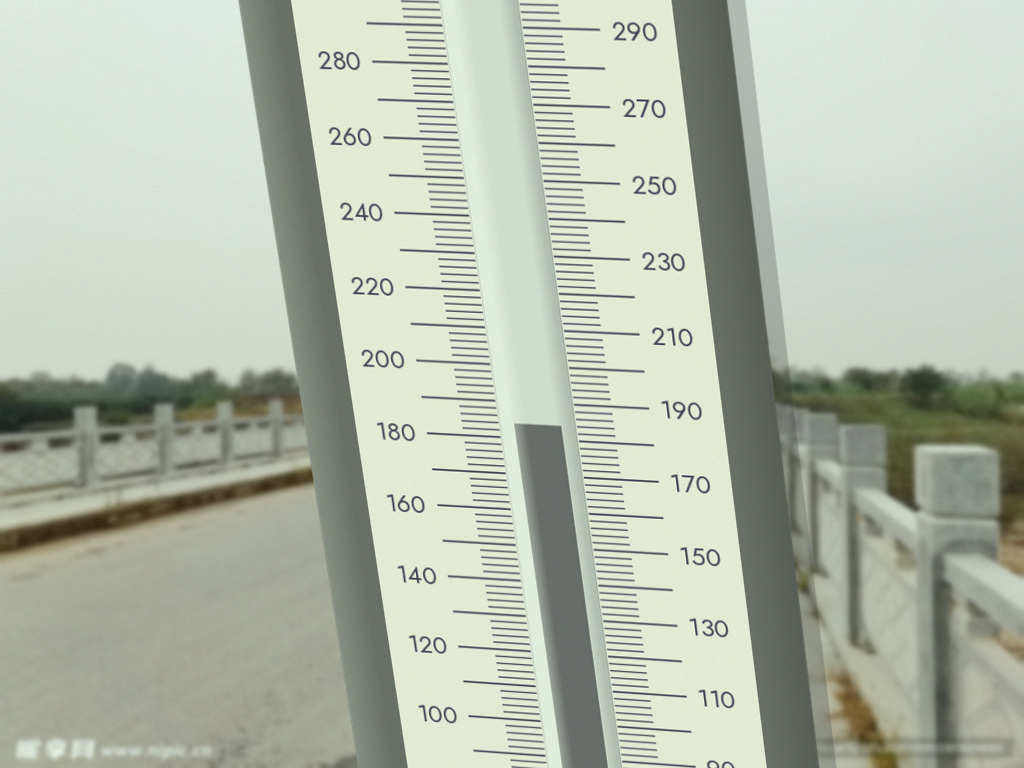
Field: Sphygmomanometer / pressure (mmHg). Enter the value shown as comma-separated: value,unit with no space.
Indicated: 184,mmHg
